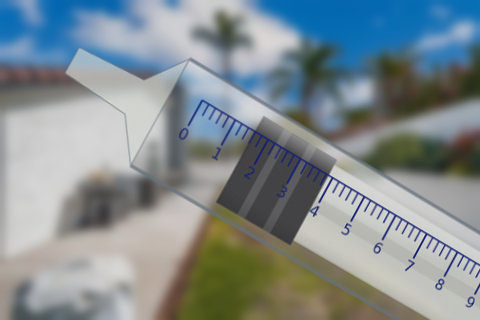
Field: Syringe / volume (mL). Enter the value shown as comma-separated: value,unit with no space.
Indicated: 1.6,mL
